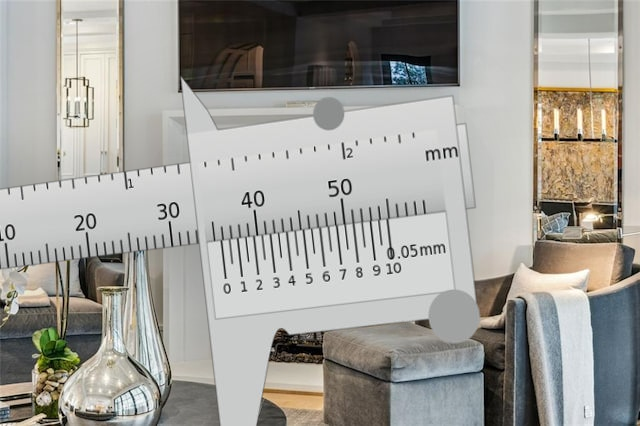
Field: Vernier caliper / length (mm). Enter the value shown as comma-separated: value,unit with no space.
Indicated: 35.8,mm
